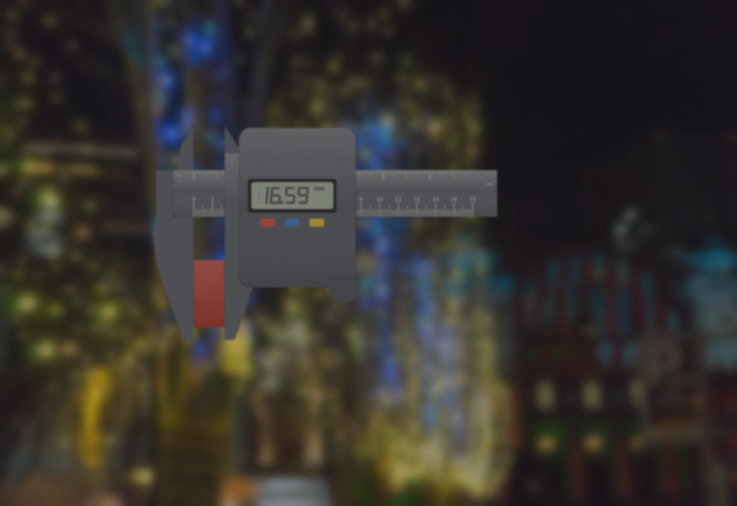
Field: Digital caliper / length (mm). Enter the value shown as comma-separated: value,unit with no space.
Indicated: 16.59,mm
